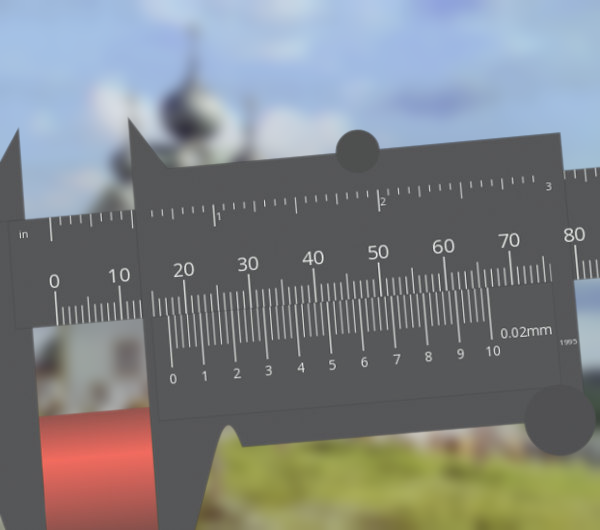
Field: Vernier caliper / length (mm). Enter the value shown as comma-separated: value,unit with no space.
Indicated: 17.2,mm
